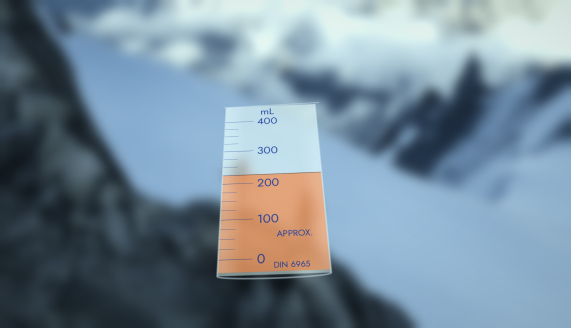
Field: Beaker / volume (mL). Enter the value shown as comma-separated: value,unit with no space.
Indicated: 225,mL
